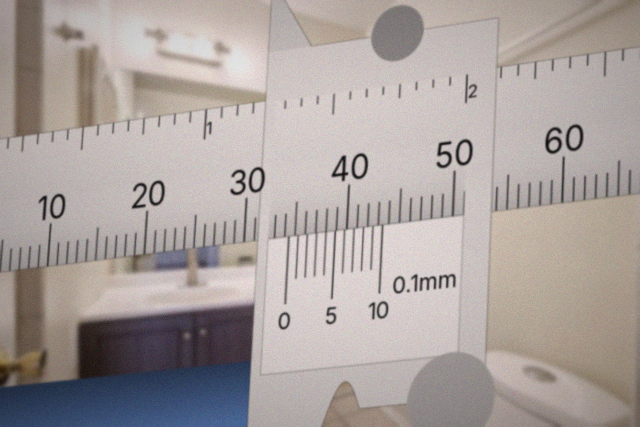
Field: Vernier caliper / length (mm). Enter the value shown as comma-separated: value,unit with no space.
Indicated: 34.4,mm
